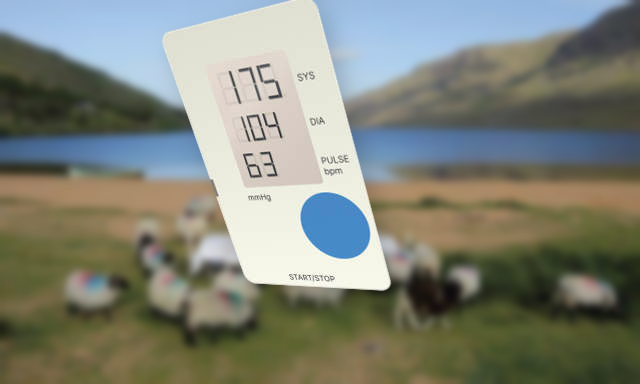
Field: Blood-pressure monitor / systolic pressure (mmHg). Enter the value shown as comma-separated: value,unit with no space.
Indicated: 175,mmHg
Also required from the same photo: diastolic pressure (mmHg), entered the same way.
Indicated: 104,mmHg
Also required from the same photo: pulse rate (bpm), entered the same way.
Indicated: 63,bpm
